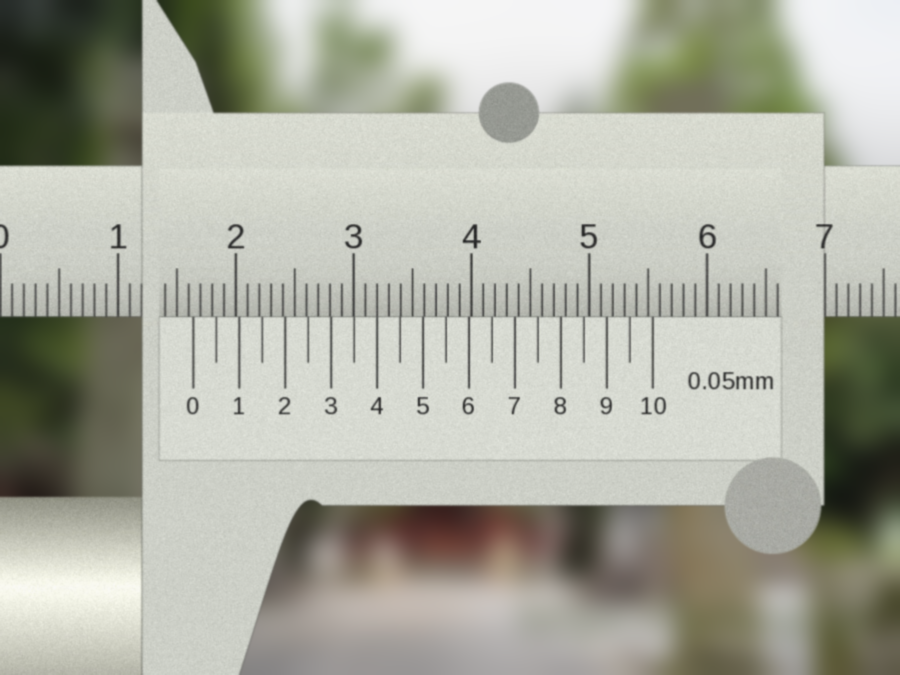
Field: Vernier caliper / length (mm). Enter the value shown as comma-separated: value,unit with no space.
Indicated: 16.4,mm
